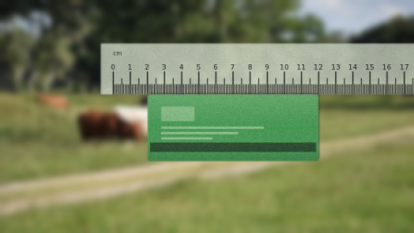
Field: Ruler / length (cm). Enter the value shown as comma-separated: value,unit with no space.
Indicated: 10,cm
